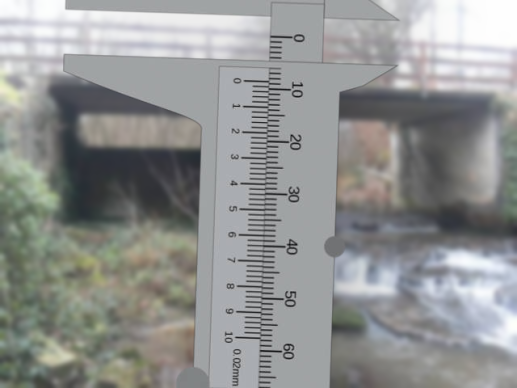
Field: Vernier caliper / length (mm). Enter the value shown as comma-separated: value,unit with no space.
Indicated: 8.6,mm
